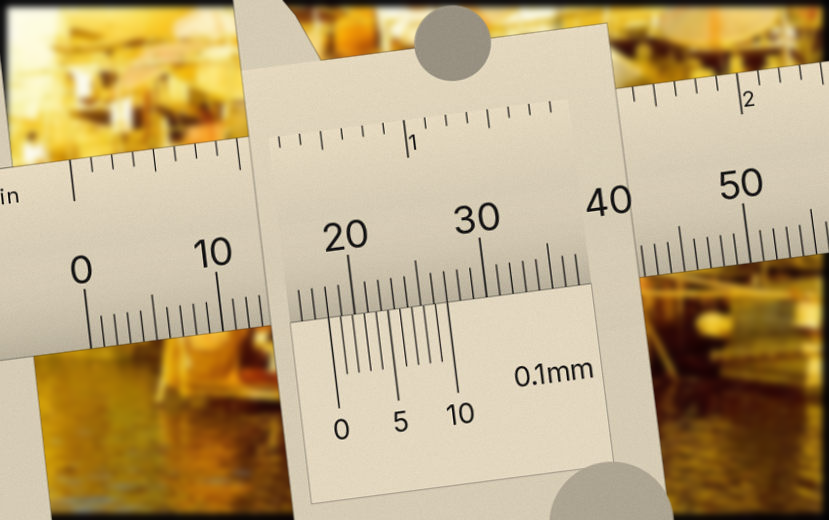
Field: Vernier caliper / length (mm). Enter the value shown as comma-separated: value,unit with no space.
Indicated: 18.0,mm
